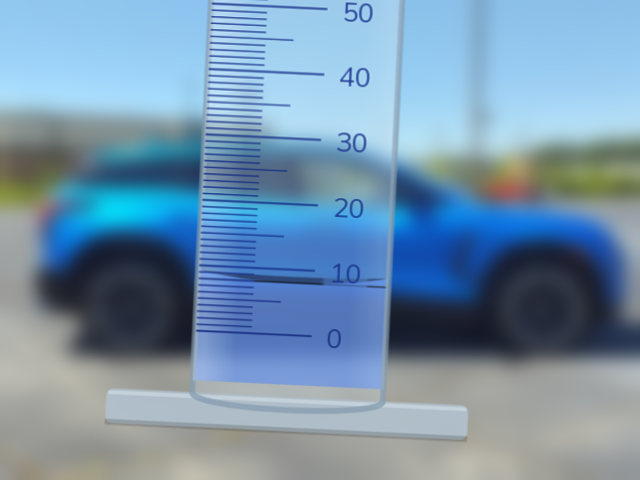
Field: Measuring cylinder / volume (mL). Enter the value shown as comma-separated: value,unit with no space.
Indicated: 8,mL
